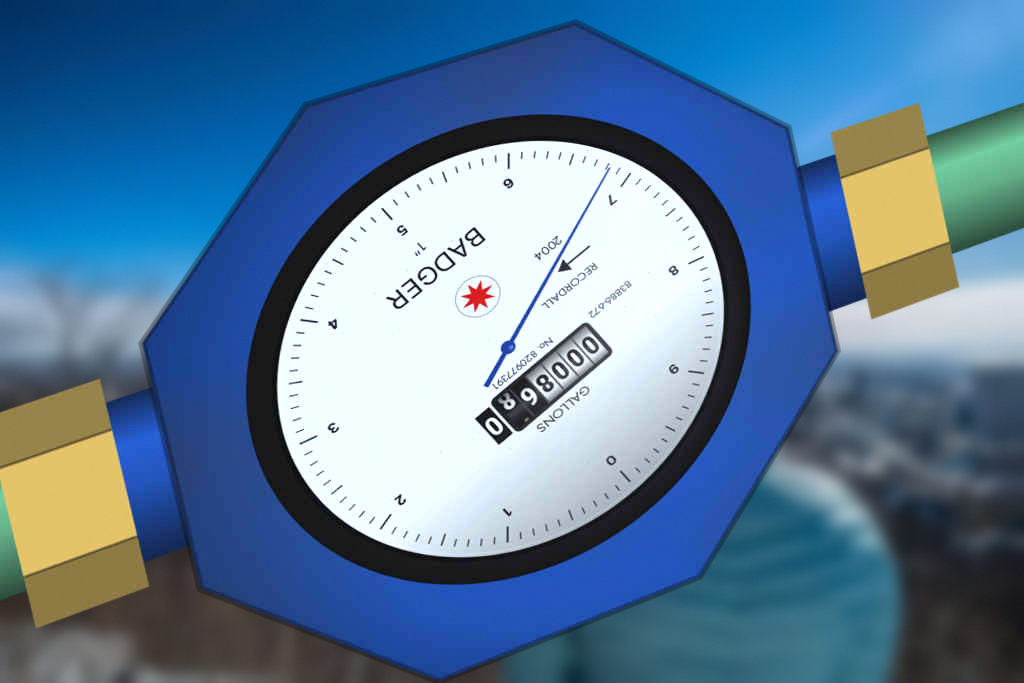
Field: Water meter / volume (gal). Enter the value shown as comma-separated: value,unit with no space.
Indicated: 8676.8,gal
